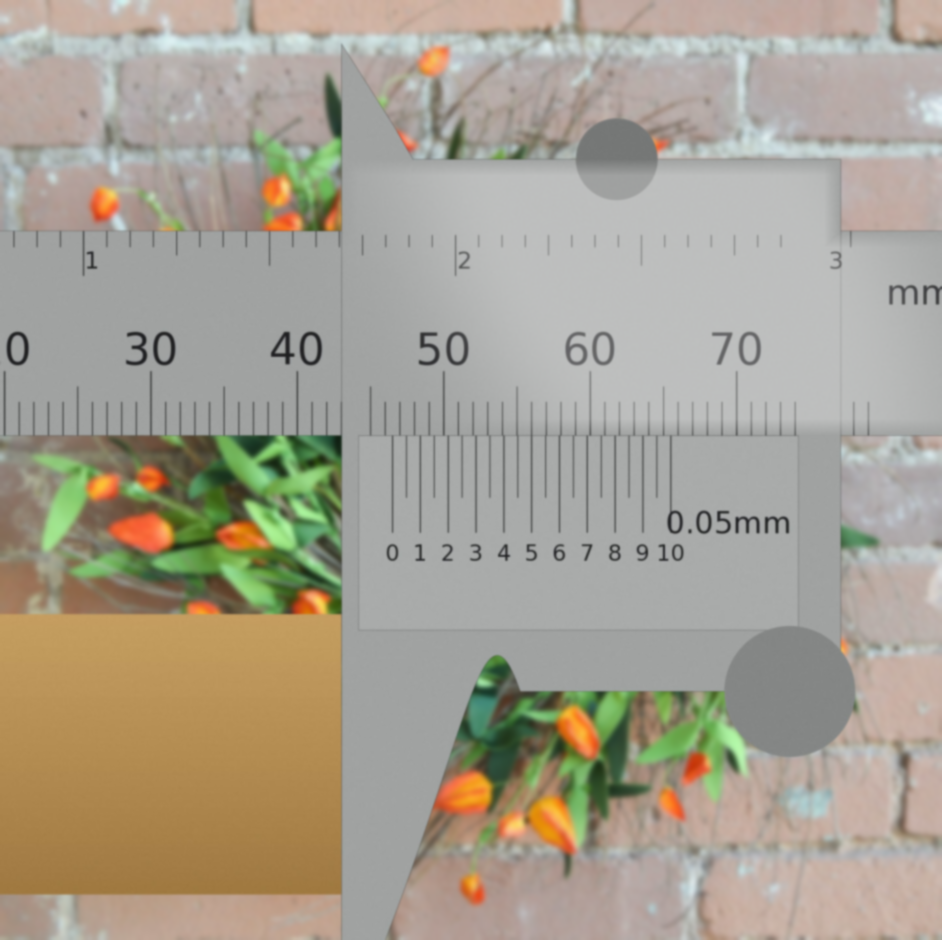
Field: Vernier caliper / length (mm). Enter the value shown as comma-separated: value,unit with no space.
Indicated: 46.5,mm
